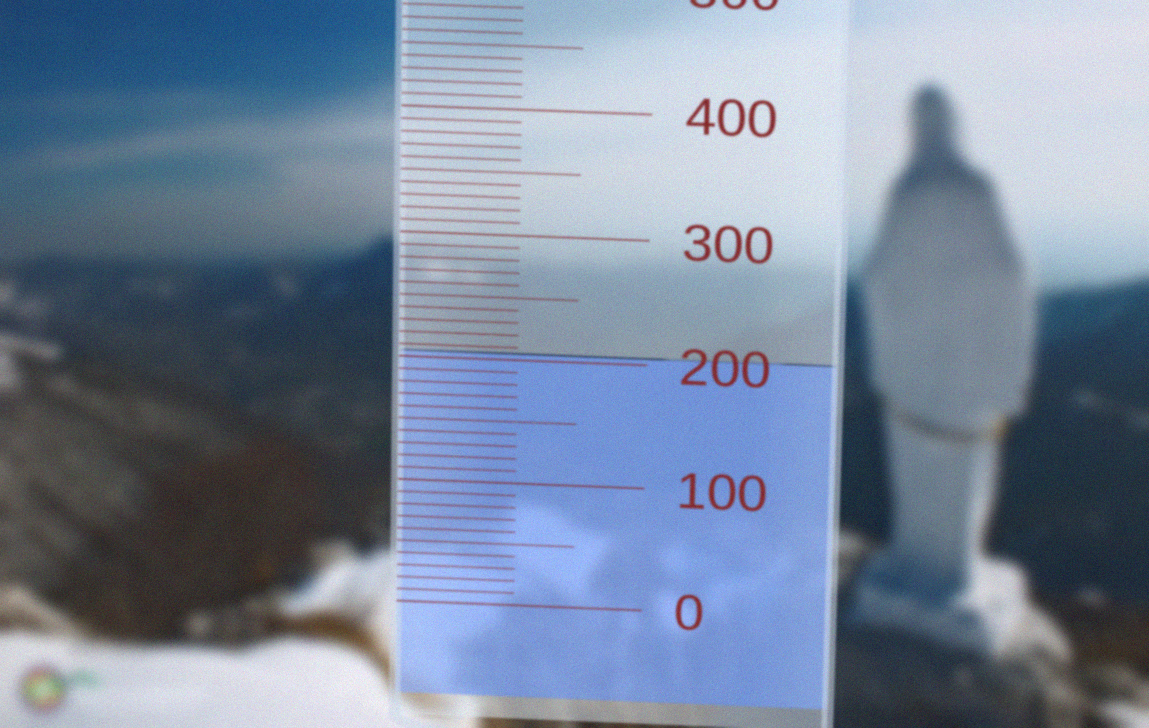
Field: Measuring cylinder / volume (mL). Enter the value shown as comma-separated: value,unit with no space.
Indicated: 205,mL
